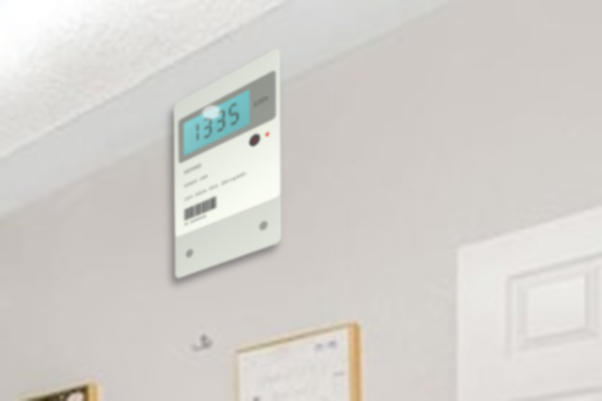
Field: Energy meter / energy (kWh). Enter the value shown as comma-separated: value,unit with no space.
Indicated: 1335,kWh
